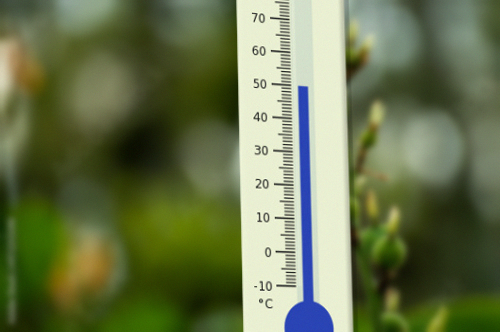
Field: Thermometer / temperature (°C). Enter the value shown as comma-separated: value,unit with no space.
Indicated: 50,°C
